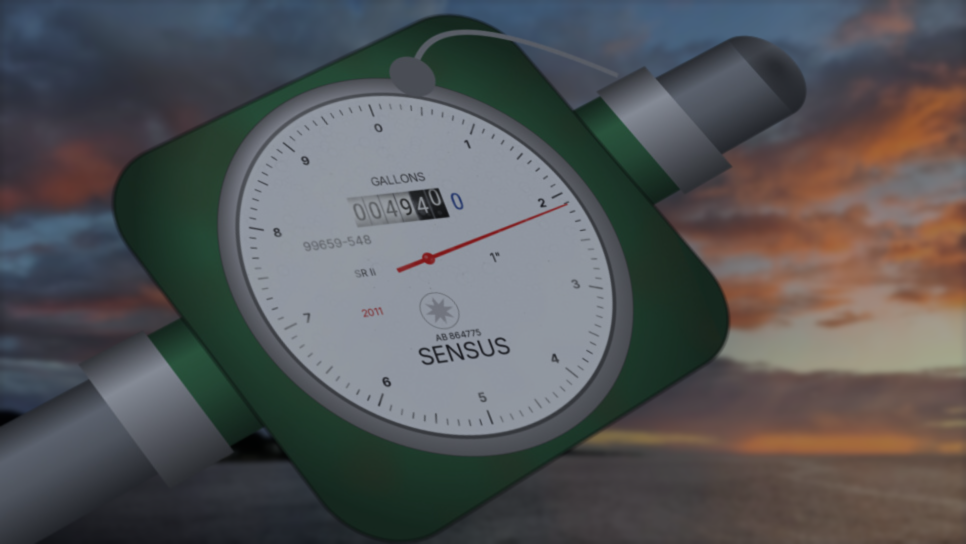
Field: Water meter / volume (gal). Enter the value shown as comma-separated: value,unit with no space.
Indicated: 49402.1,gal
